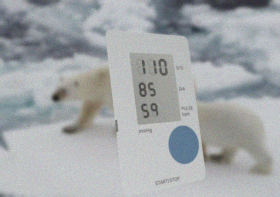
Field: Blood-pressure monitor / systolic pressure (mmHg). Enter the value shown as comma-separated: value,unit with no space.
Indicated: 110,mmHg
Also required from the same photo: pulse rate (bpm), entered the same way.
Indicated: 59,bpm
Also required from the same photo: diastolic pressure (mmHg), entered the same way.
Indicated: 85,mmHg
